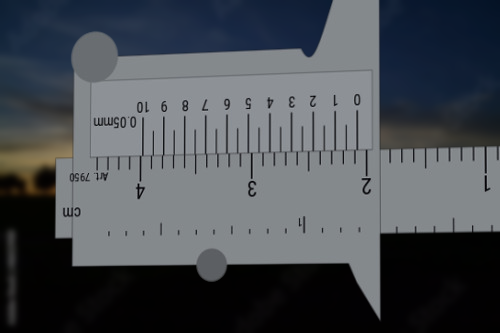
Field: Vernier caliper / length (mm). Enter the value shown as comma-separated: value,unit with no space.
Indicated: 20.8,mm
